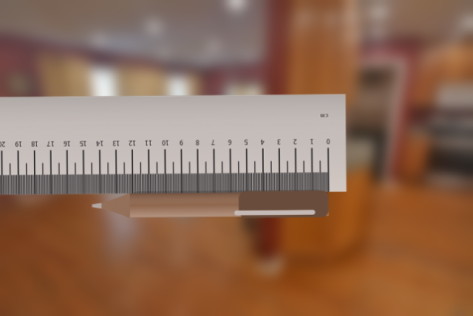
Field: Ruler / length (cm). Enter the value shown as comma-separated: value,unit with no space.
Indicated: 14.5,cm
